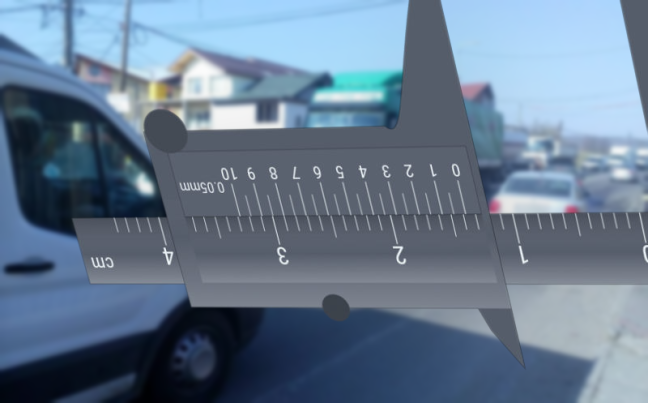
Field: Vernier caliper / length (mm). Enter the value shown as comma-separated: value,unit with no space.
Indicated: 13.8,mm
